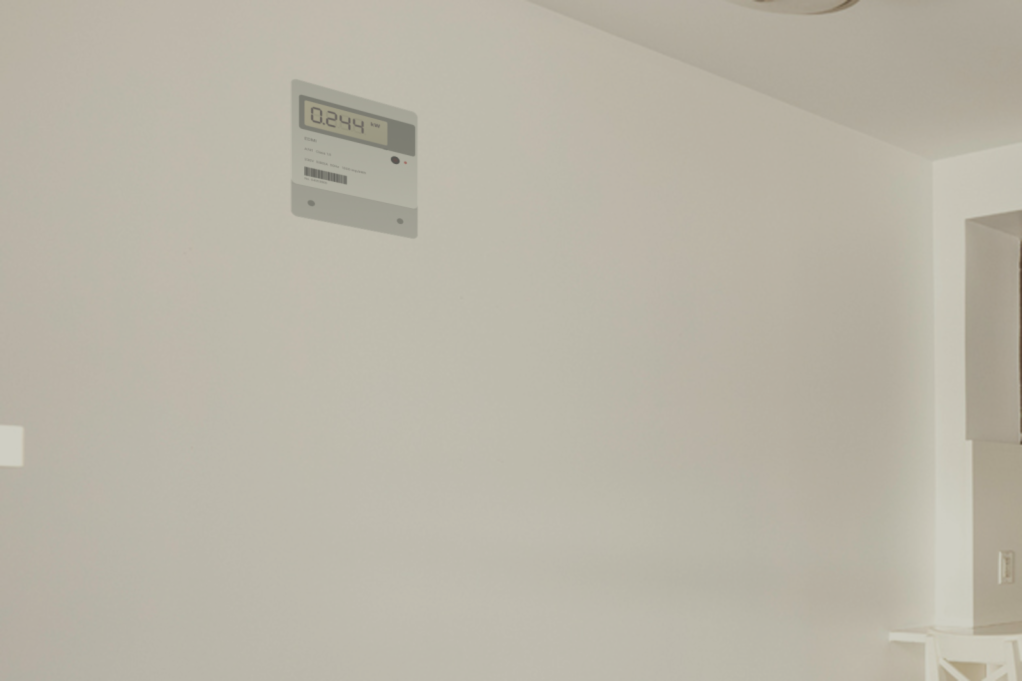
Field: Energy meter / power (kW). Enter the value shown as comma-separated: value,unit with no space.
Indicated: 0.244,kW
